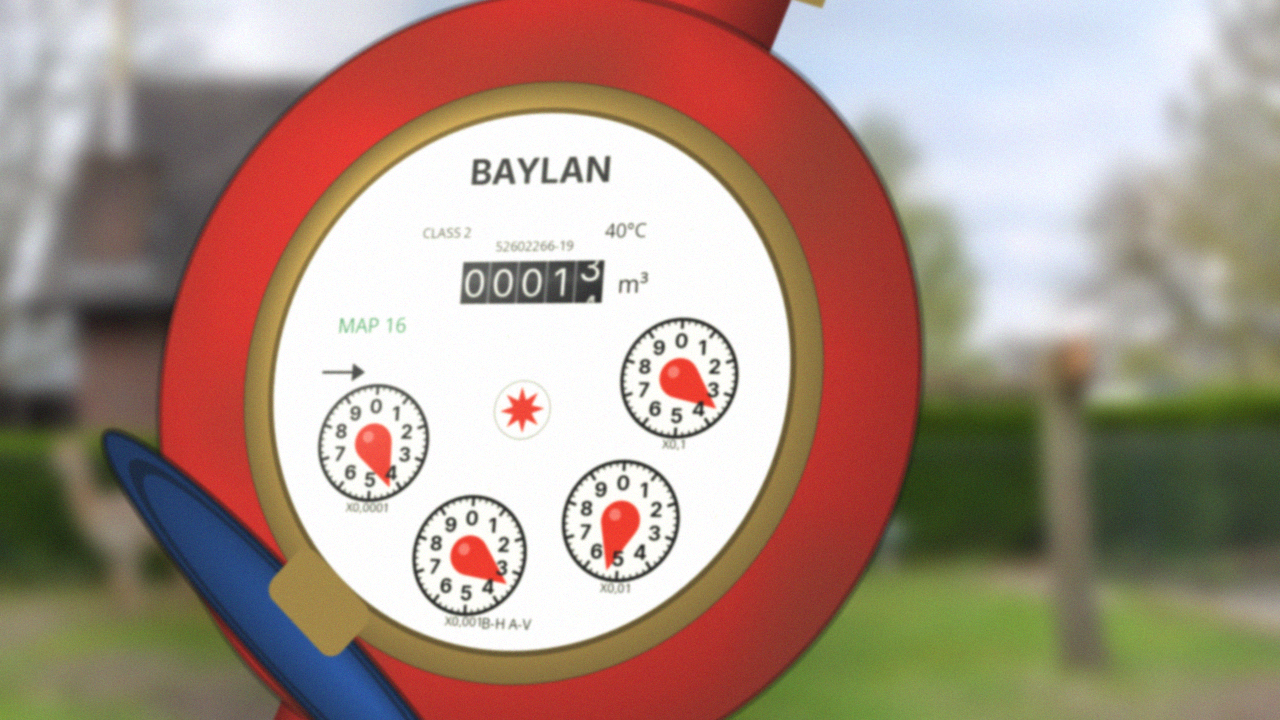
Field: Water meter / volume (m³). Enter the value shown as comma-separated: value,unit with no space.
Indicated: 13.3534,m³
